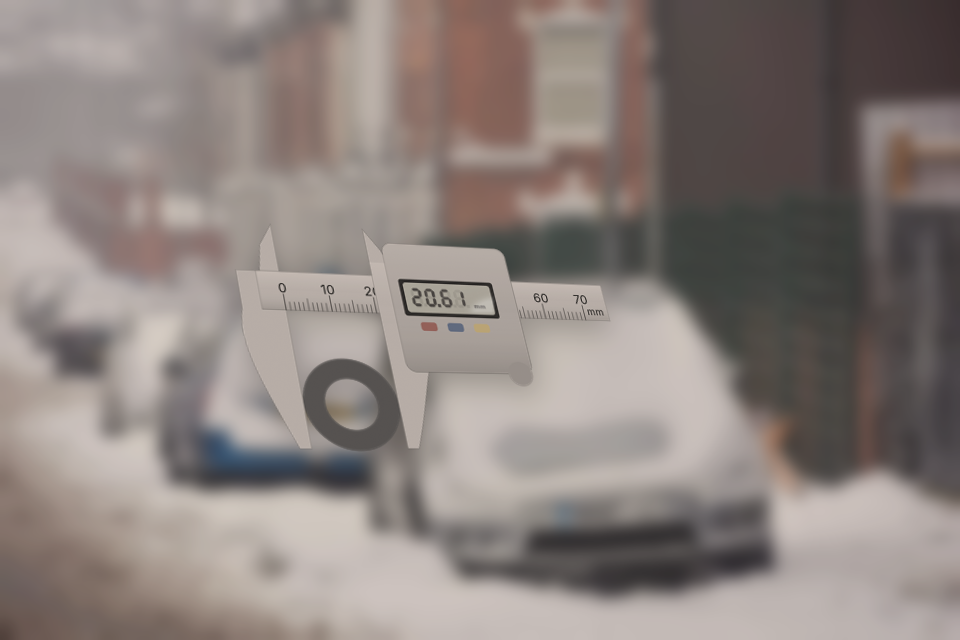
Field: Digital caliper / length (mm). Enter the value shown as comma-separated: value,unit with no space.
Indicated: 20.61,mm
